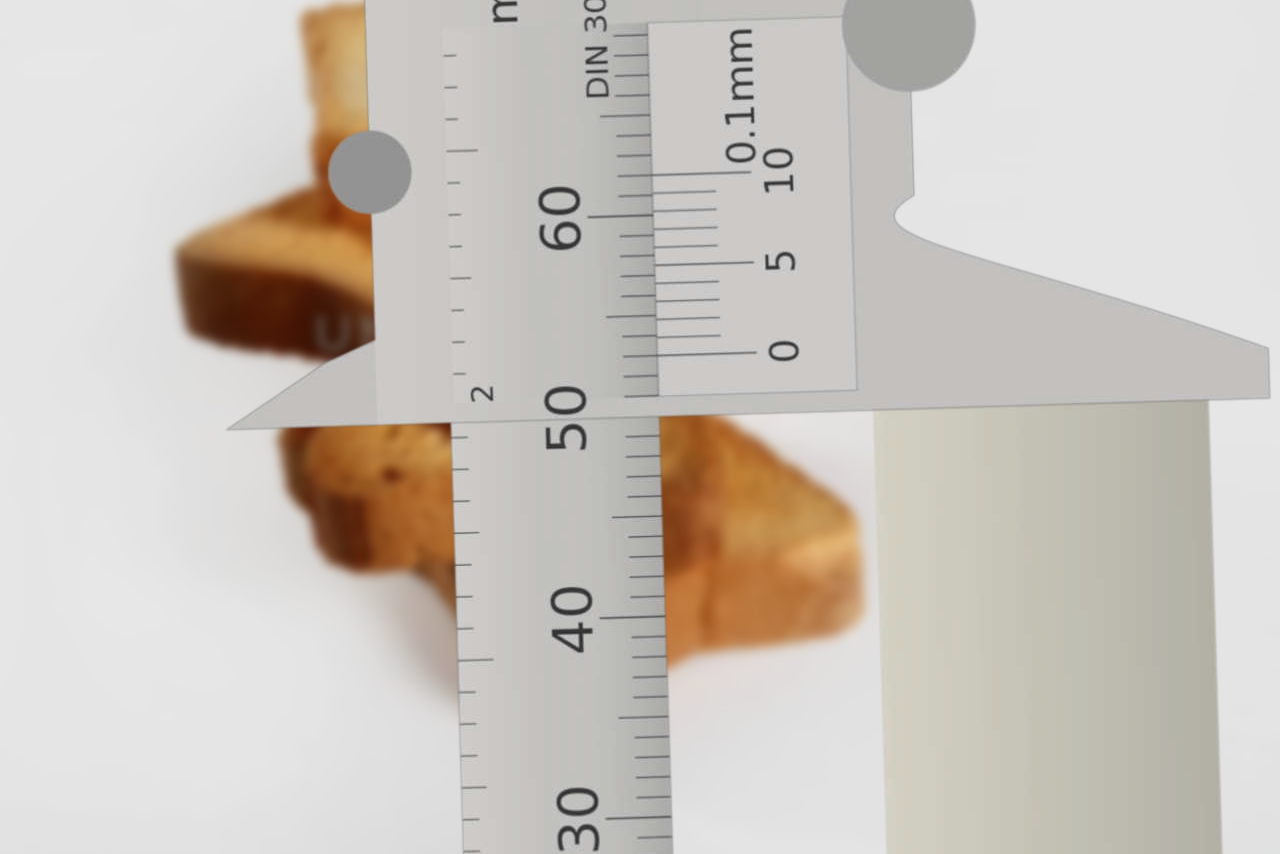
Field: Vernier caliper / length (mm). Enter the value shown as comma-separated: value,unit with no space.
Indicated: 53.0,mm
